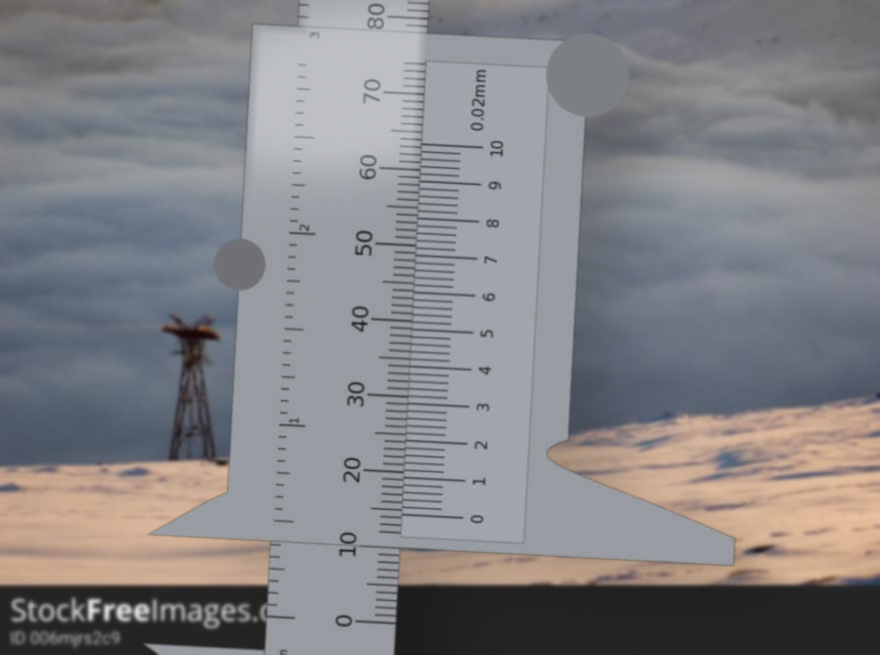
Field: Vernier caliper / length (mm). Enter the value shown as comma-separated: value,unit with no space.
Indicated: 14.4,mm
